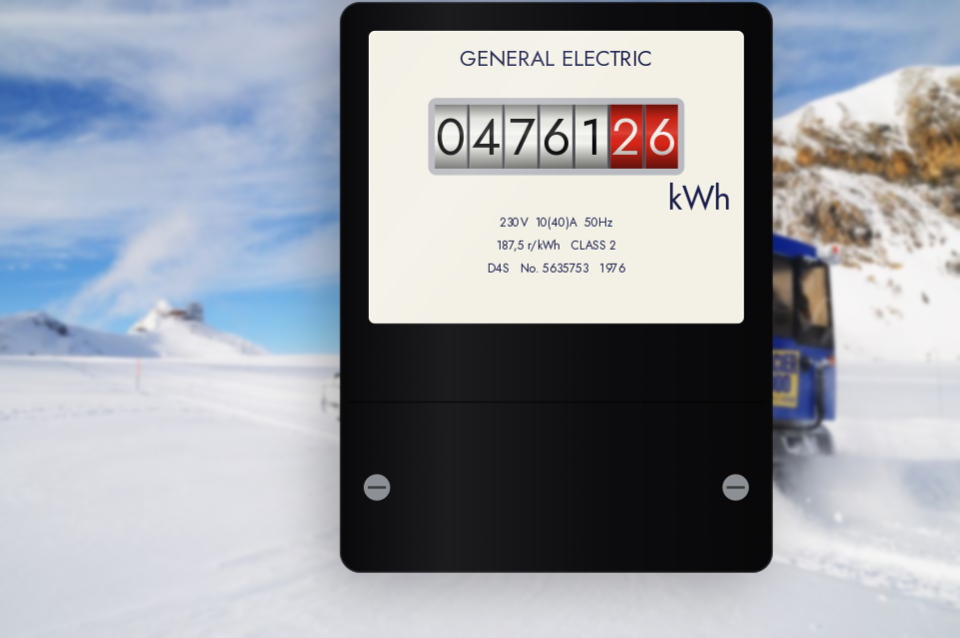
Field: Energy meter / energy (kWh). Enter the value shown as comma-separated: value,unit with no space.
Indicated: 4761.26,kWh
